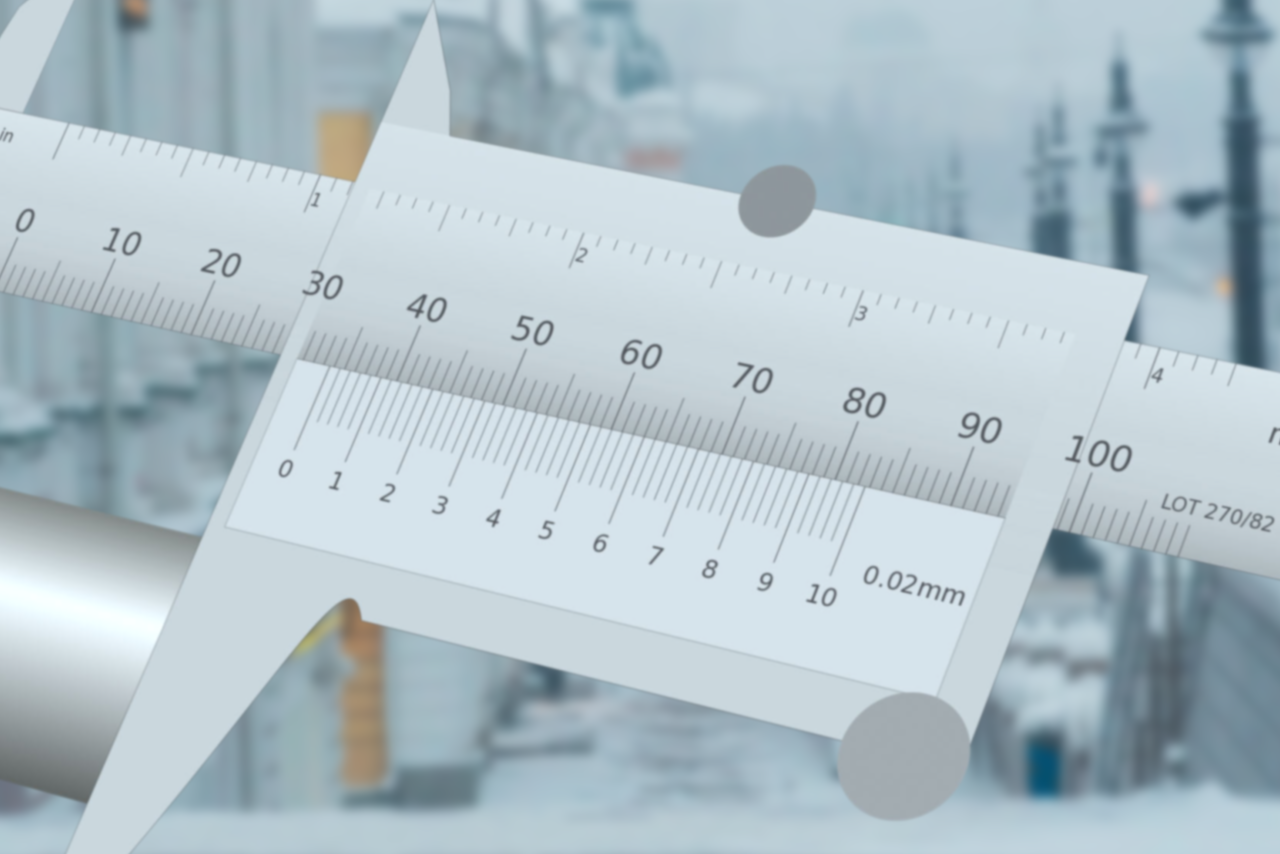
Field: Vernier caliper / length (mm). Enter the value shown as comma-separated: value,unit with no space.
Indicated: 33.6,mm
